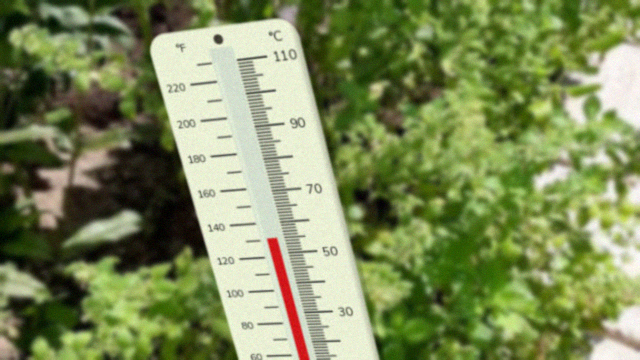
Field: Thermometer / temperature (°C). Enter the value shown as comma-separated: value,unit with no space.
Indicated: 55,°C
